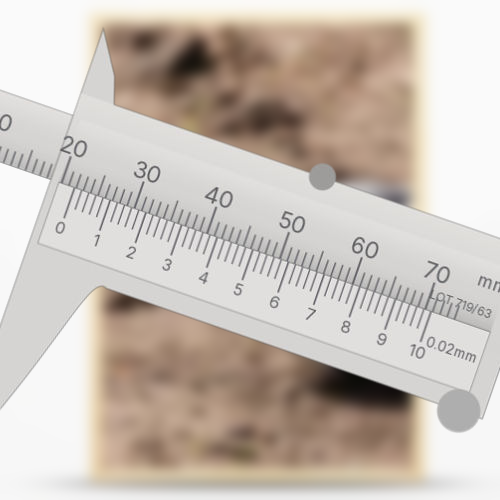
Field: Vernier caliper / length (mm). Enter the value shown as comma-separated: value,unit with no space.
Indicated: 21.8,mm
